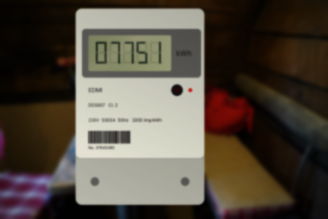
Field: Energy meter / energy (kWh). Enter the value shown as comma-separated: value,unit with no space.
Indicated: 7751,kWh
